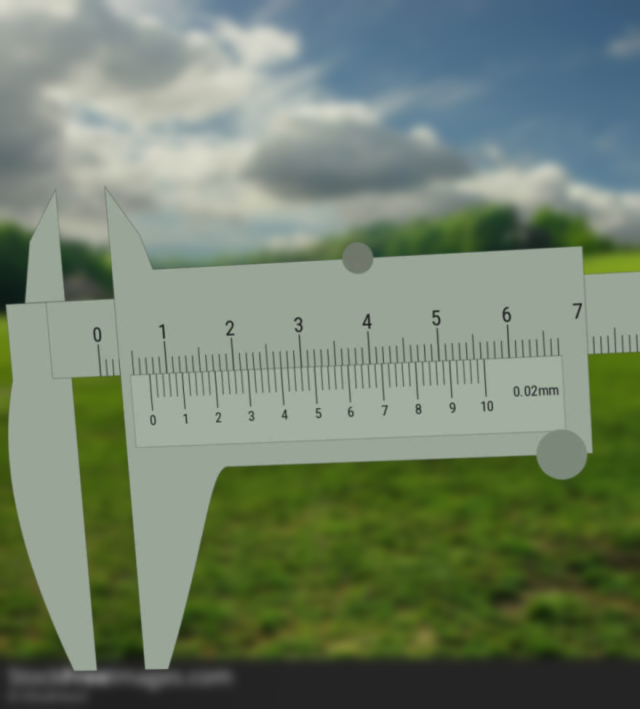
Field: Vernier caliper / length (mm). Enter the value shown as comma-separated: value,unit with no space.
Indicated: 7.4,mm
